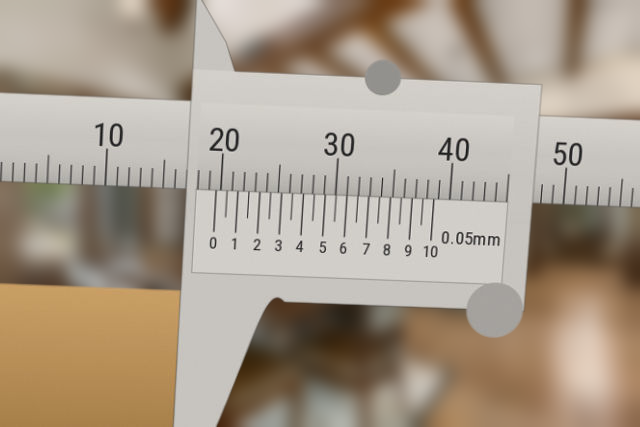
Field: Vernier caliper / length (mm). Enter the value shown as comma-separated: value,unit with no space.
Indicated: 19.6,mm
